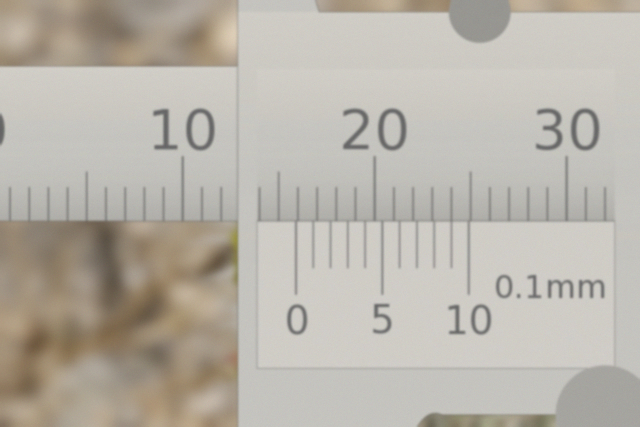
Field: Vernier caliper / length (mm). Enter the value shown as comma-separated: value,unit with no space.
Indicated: 15.9,mm
